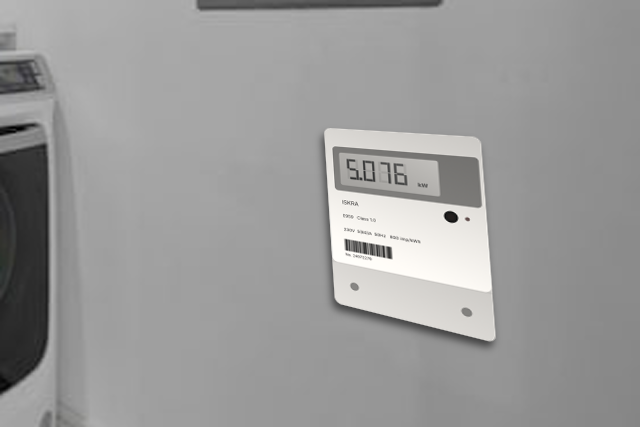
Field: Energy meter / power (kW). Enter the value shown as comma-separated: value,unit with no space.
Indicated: 5.076,kW
